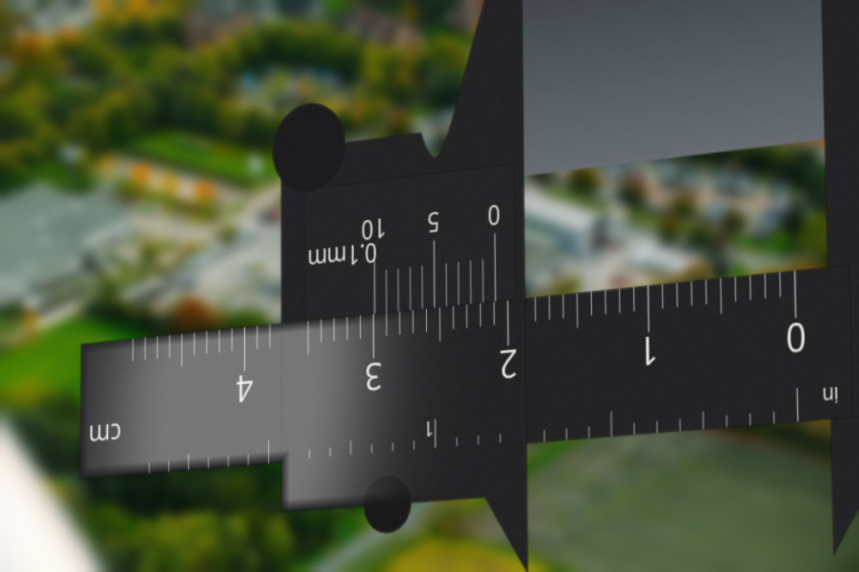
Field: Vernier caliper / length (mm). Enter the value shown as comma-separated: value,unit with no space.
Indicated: 20.9,mm
